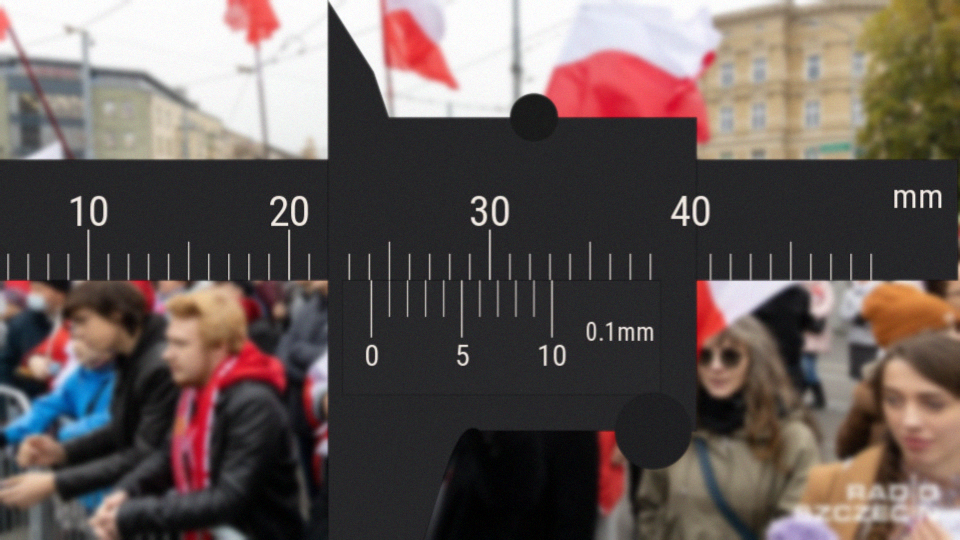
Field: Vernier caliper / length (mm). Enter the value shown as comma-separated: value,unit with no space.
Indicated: 24.1,mm
